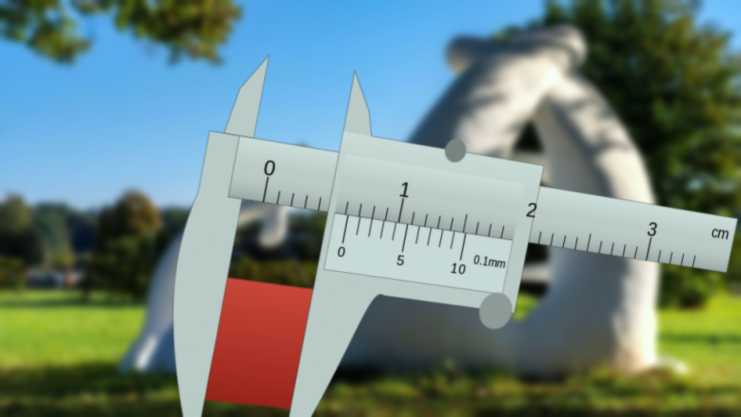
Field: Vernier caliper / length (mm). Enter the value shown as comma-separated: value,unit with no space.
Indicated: 6.2,mm
